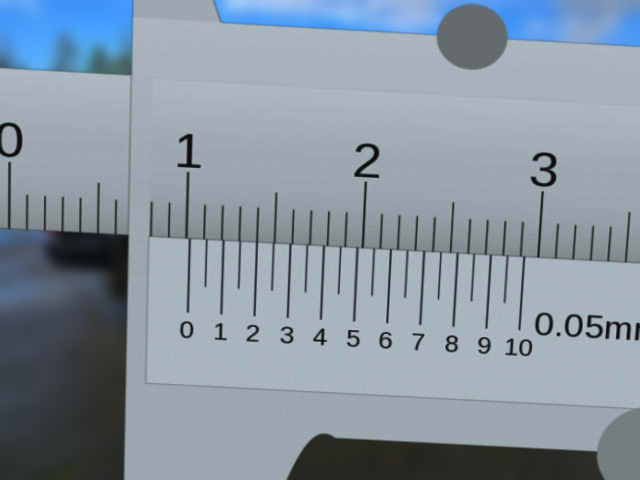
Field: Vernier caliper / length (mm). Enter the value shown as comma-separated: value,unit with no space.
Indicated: 10.2,mm
